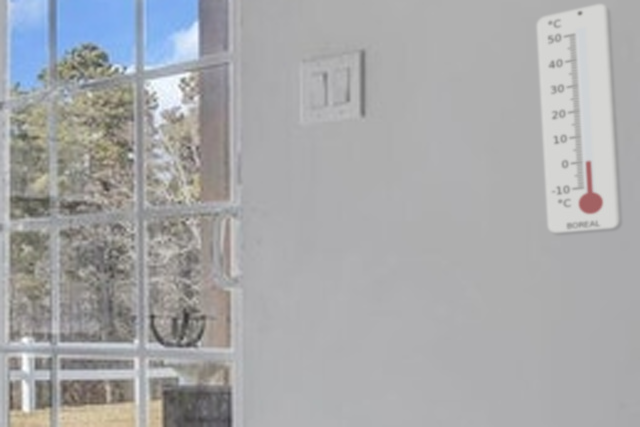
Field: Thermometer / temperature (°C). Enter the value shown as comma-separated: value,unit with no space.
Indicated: 0,°C
